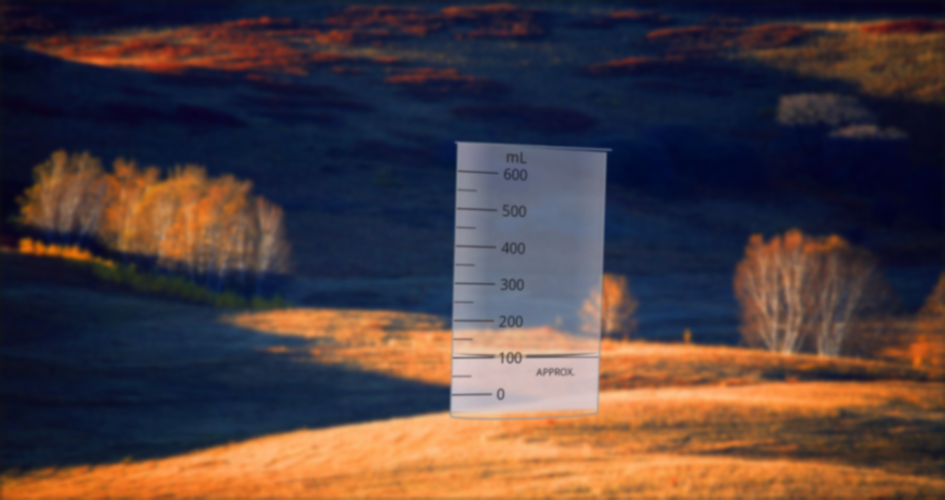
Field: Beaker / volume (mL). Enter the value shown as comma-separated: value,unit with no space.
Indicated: 100,mL
